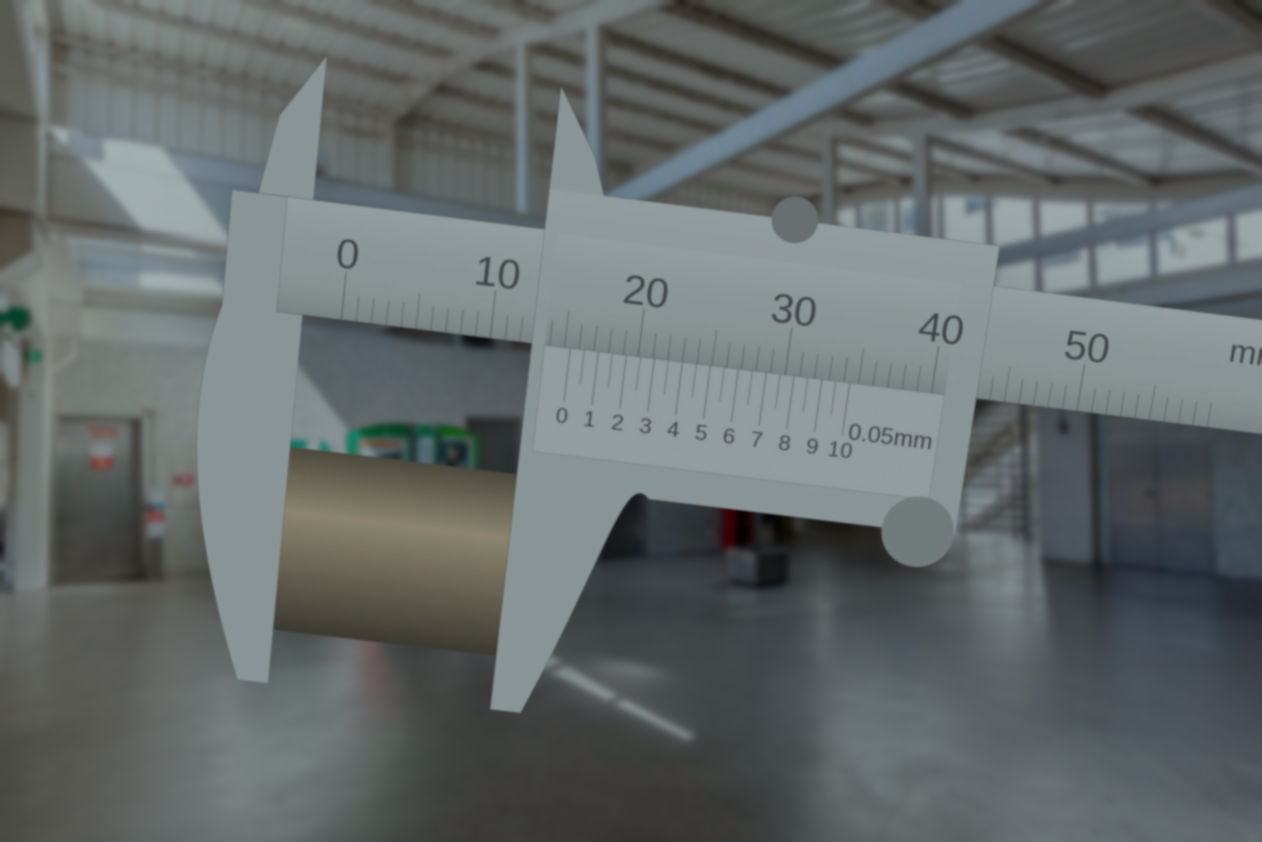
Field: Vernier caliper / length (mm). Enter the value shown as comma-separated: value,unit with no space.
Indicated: 15.4,mm
